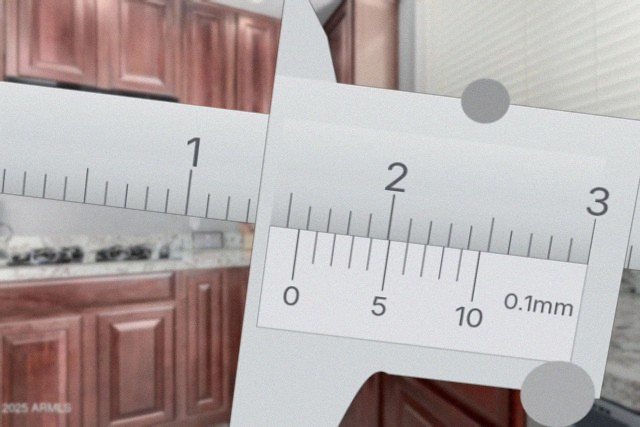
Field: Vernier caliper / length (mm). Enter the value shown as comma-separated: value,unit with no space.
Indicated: 15.6,mm
